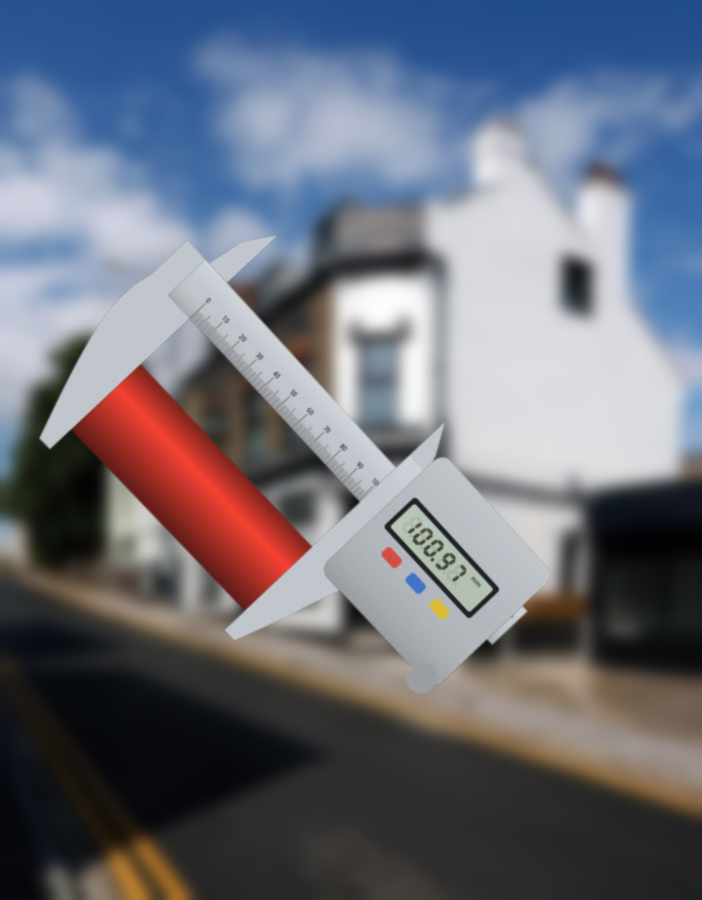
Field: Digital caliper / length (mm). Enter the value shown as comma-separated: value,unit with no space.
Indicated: 100.97,mm
